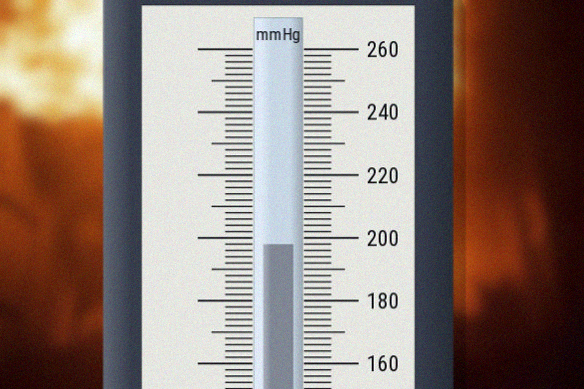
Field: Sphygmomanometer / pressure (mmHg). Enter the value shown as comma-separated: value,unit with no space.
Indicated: 198,mmHg
